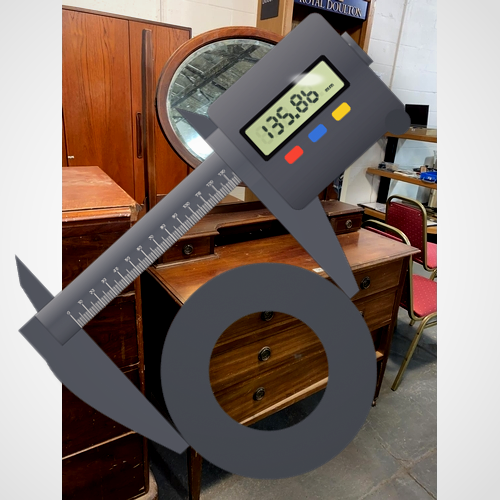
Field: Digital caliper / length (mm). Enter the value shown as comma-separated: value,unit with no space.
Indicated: 135.86,mm
